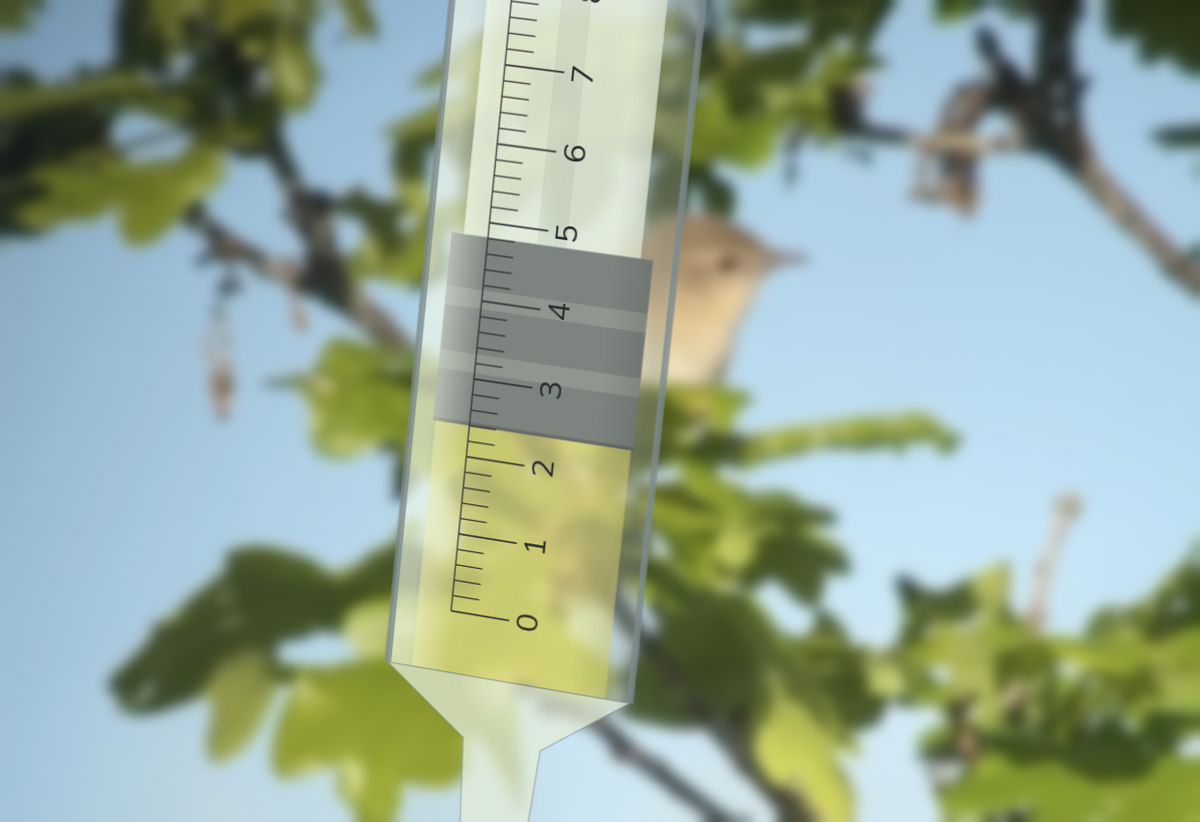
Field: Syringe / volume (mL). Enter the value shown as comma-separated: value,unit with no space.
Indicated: 2.4,mL
